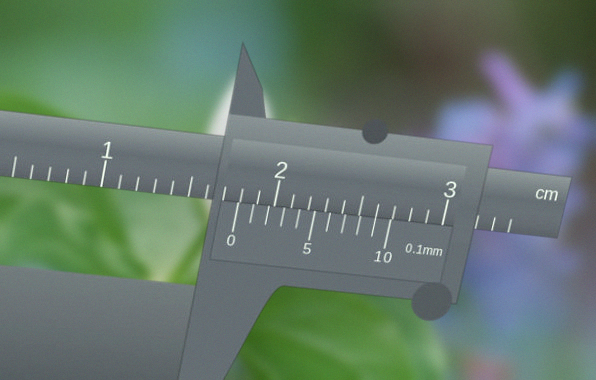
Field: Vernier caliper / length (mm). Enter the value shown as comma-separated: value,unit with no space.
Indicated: 17.9,mm
